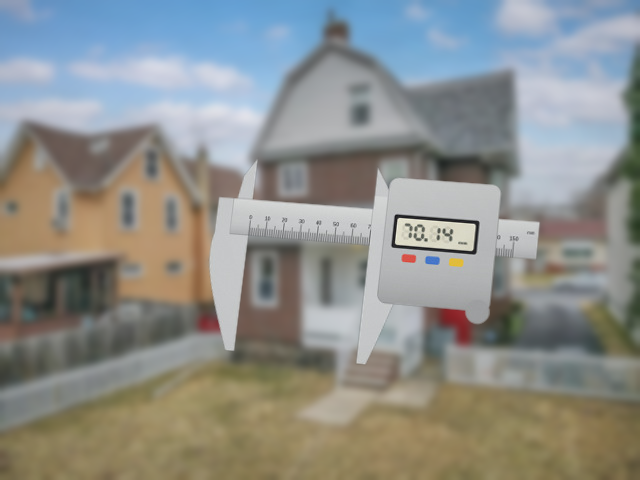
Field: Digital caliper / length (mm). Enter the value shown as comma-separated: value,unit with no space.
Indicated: 70.14,mm
